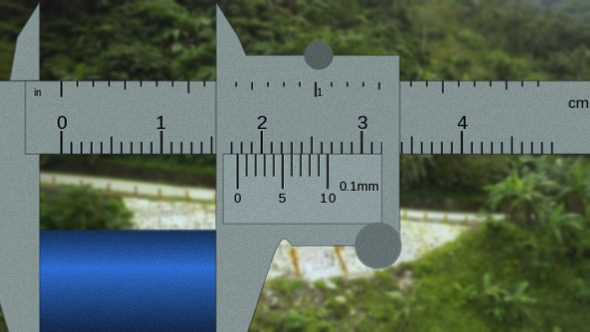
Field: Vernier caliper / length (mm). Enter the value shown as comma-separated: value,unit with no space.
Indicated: 17.6,mm
